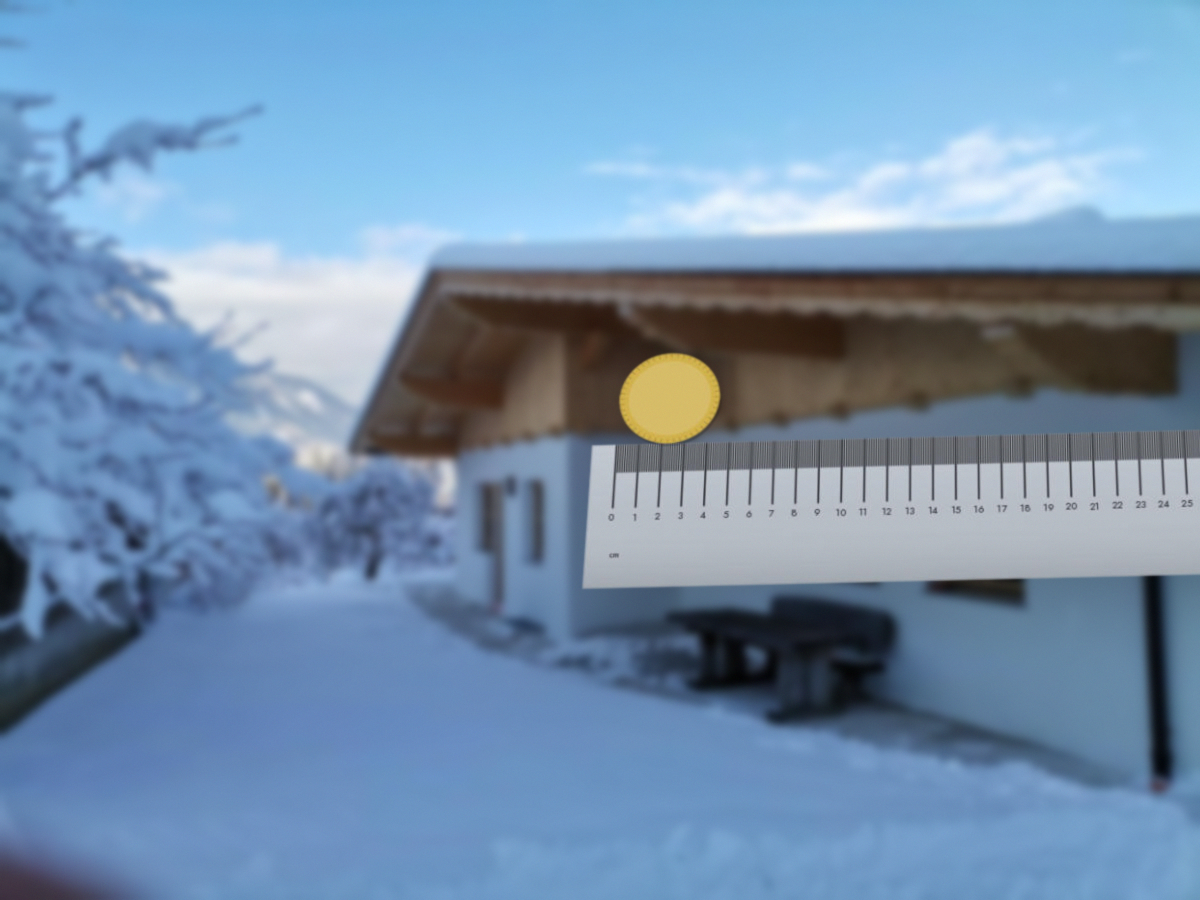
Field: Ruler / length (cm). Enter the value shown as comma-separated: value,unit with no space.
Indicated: 4.5,cm
